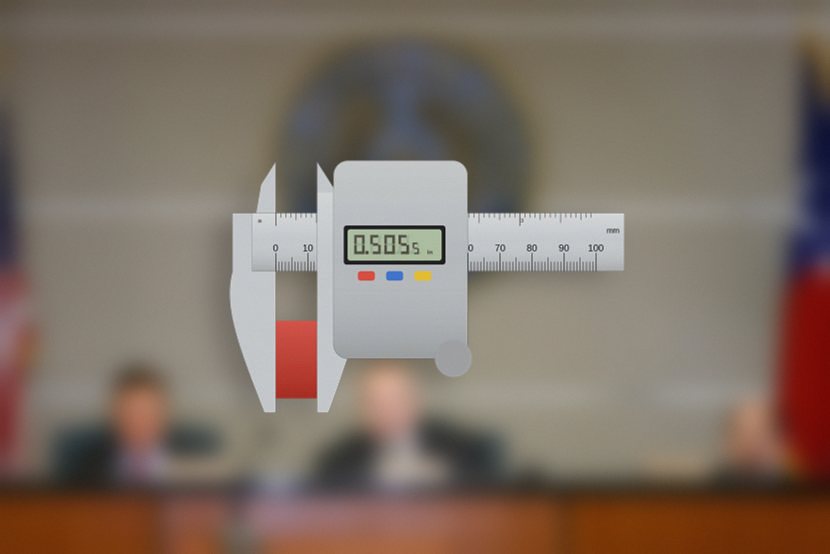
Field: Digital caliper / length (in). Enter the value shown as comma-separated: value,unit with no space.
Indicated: 0.5055,in
